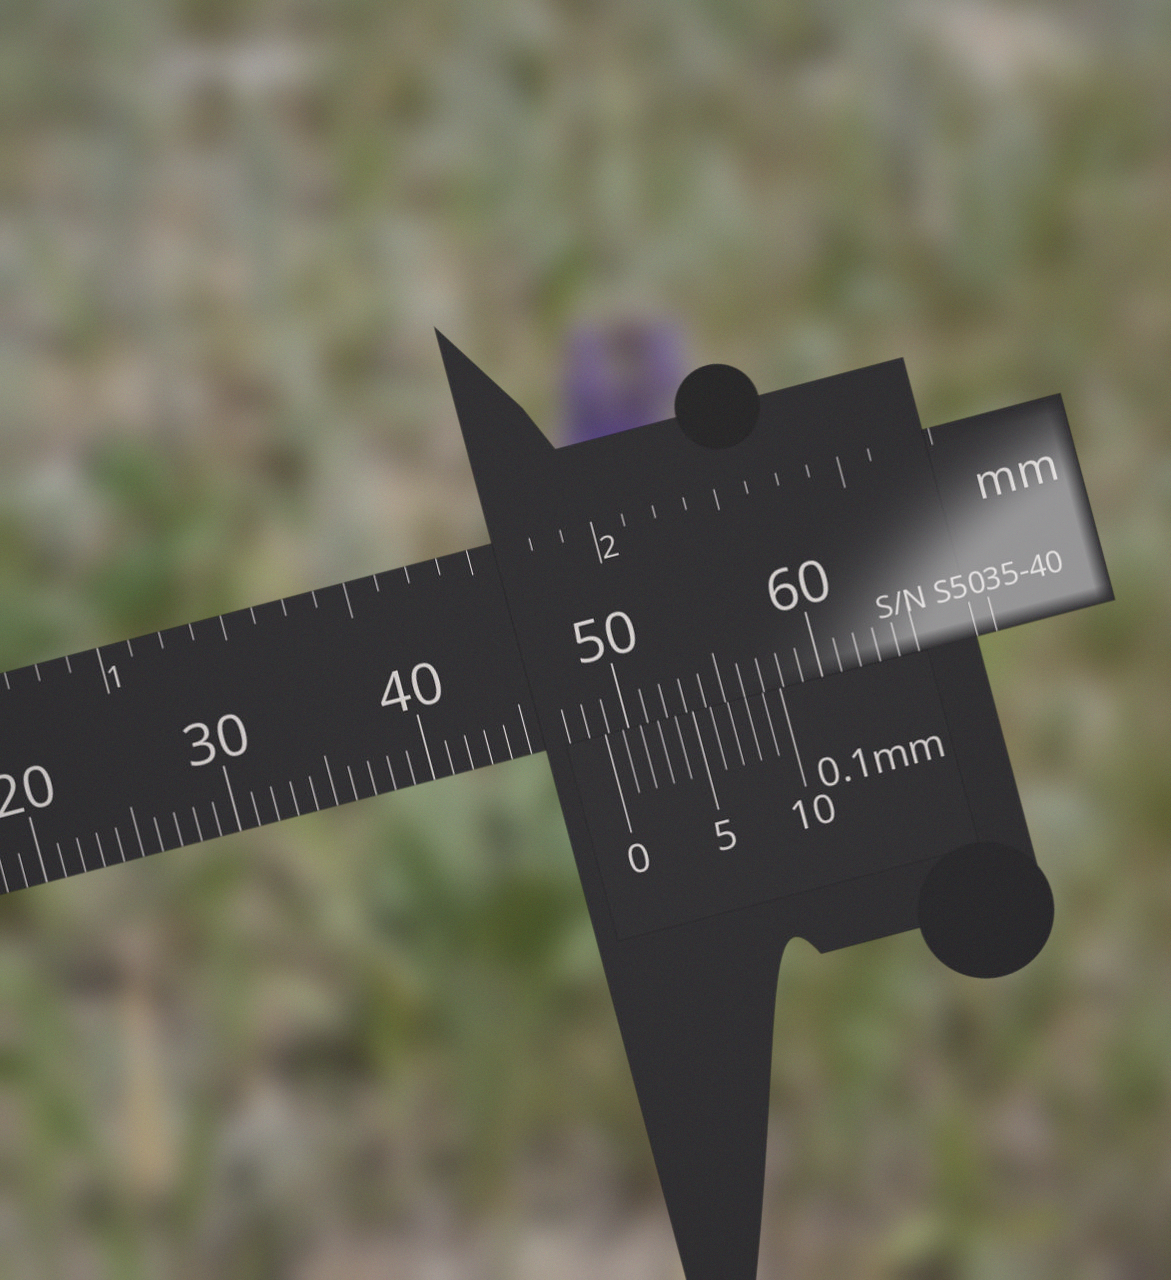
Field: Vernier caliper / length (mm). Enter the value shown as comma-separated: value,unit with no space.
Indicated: 48.8,mm
